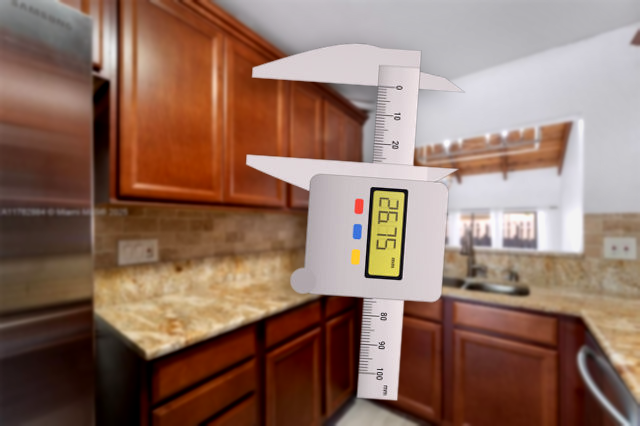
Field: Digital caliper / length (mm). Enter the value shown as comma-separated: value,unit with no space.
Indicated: 26.75,mm
